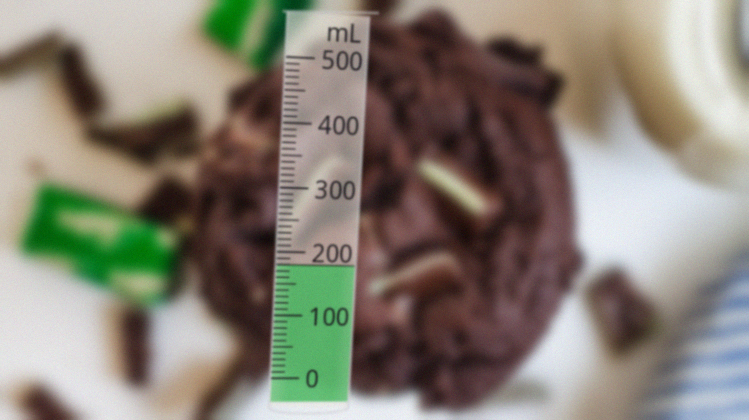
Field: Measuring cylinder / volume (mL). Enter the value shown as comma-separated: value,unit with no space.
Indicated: 180,mL
